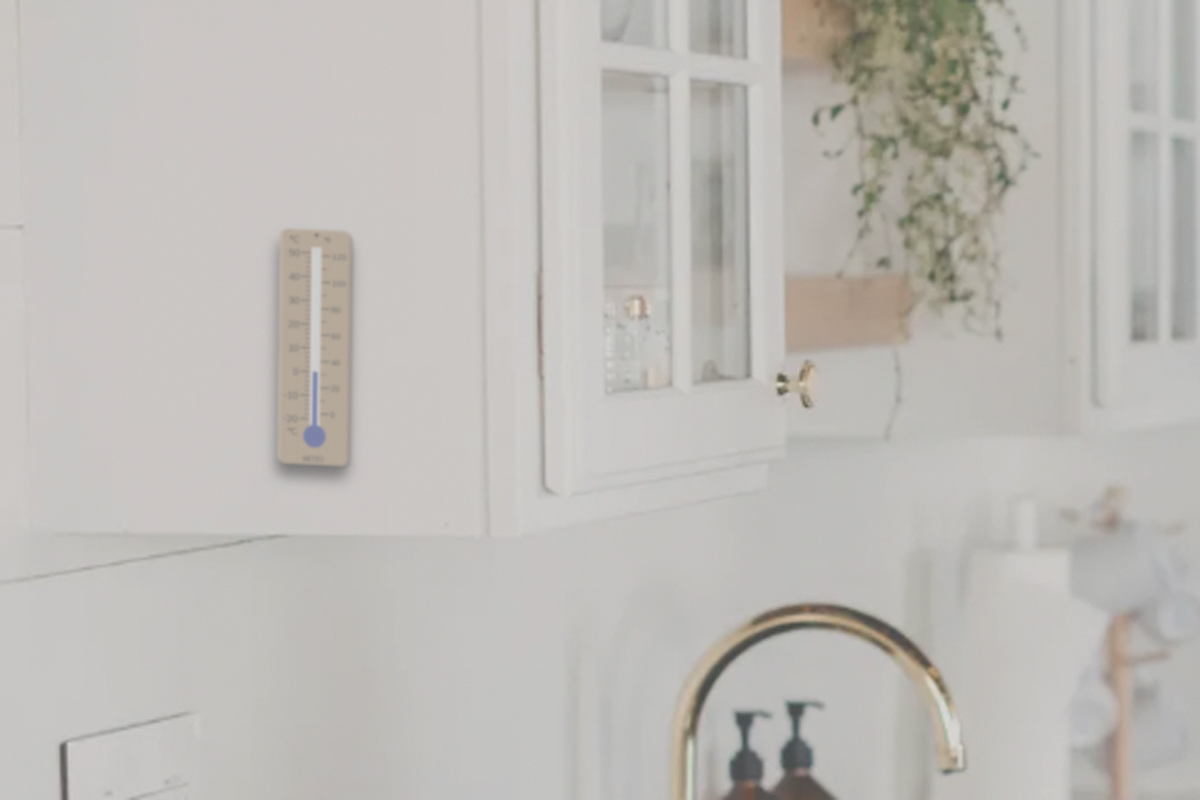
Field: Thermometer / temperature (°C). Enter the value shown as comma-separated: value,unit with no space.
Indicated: 0,°C
